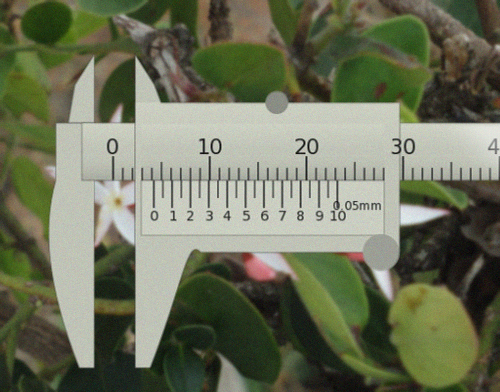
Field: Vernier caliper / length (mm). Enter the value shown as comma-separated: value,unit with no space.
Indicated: 4.2,mm
